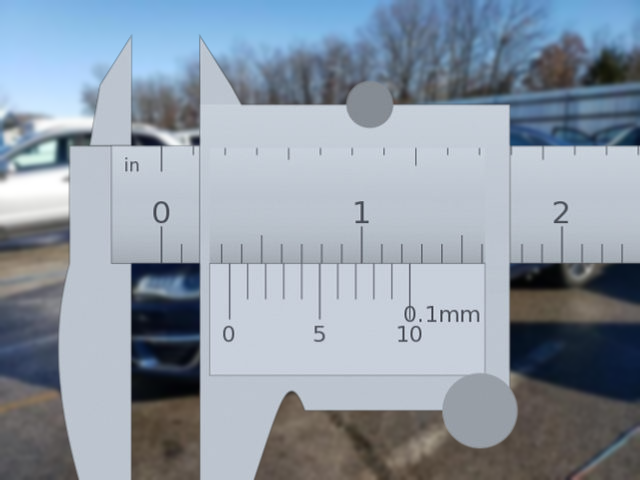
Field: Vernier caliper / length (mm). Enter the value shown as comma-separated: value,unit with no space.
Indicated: 3.4,mm
